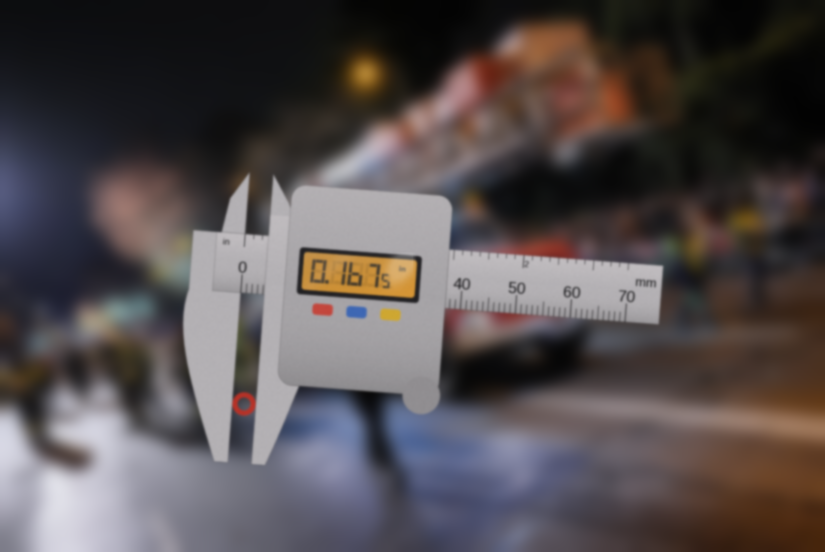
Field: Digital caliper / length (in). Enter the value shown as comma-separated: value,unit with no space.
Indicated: 0.1675,in
